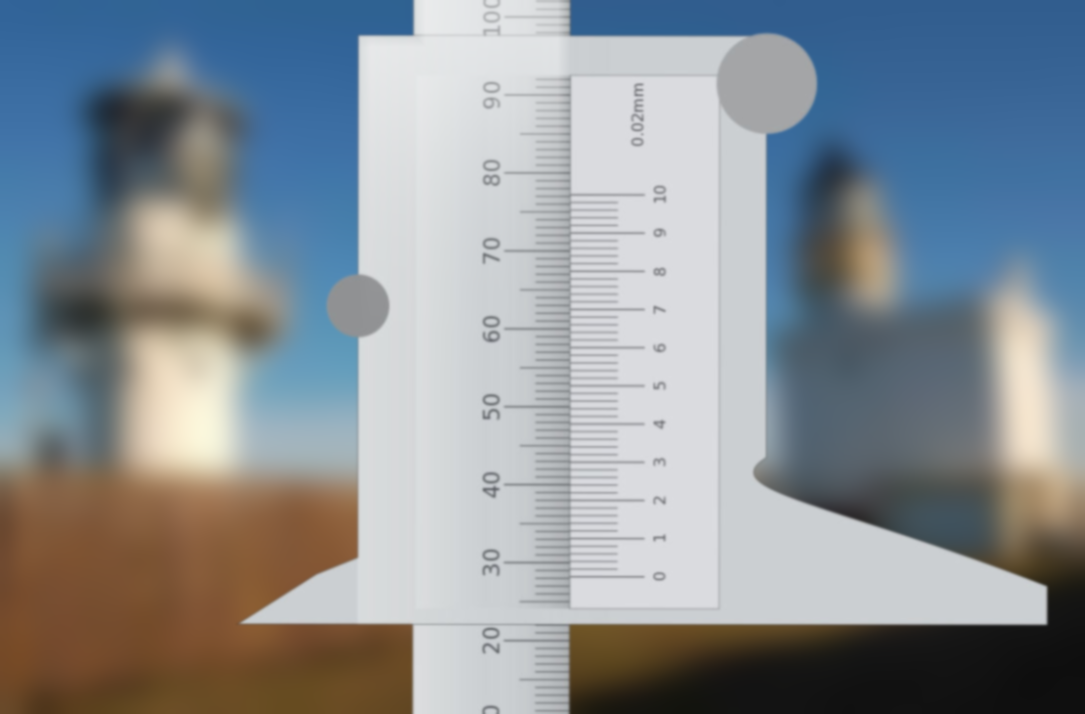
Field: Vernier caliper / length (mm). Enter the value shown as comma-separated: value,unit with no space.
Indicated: 28.2,mm
